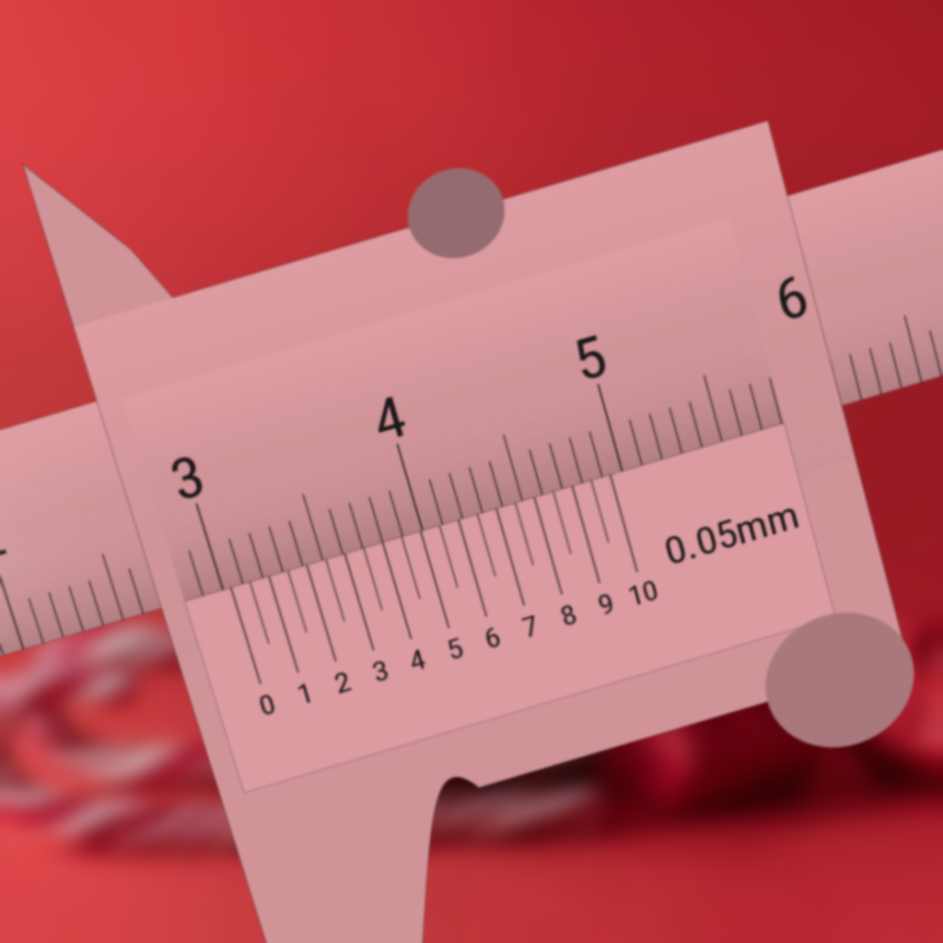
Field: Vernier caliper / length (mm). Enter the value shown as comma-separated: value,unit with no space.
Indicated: 30.4,mm
